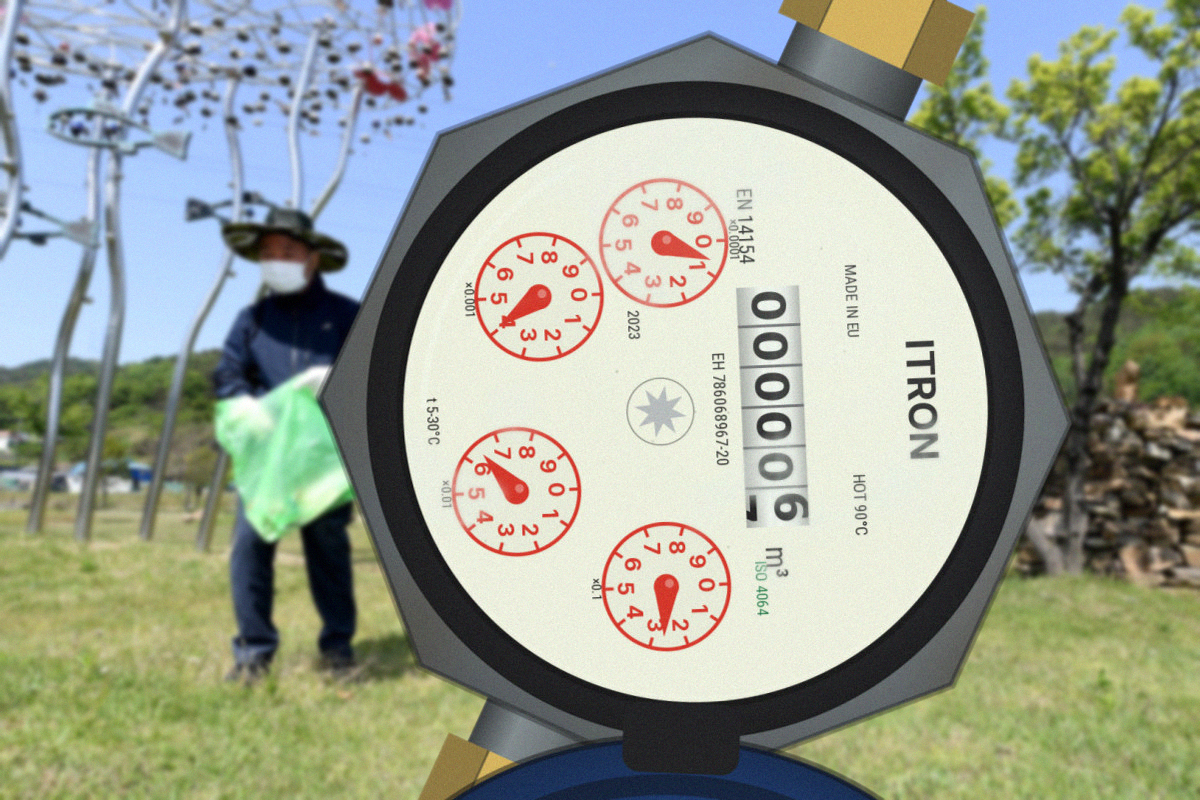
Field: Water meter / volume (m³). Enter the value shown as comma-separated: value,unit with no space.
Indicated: 6.2640,m³
